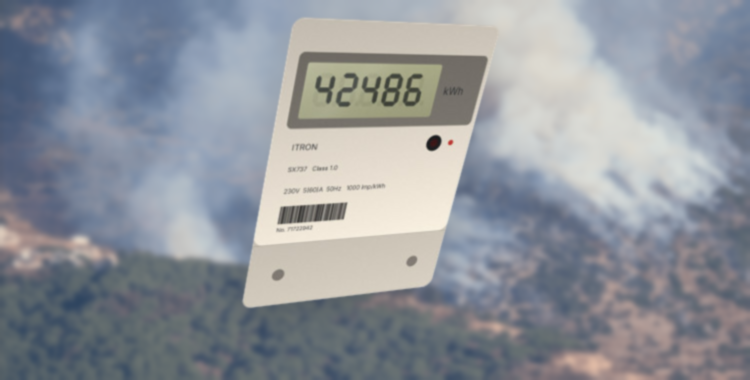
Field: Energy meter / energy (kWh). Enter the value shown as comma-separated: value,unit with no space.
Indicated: 42486,kWh
